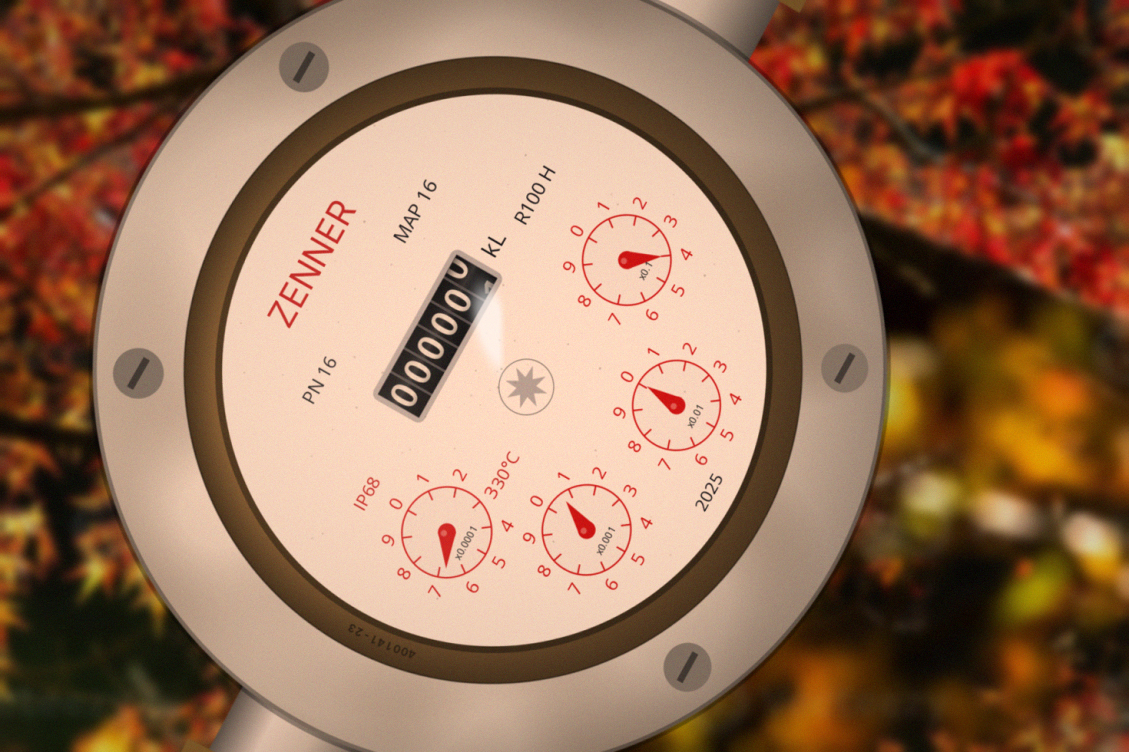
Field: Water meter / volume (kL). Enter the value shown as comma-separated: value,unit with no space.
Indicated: 0.4006,kL
